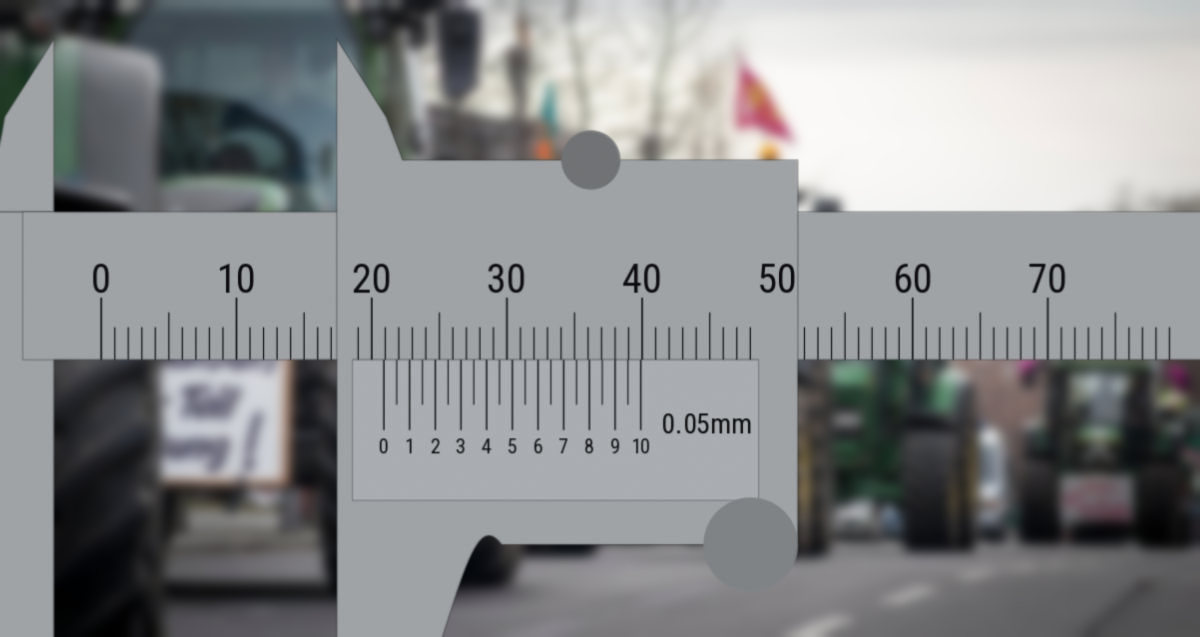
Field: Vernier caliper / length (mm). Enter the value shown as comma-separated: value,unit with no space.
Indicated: 20.9,mm
